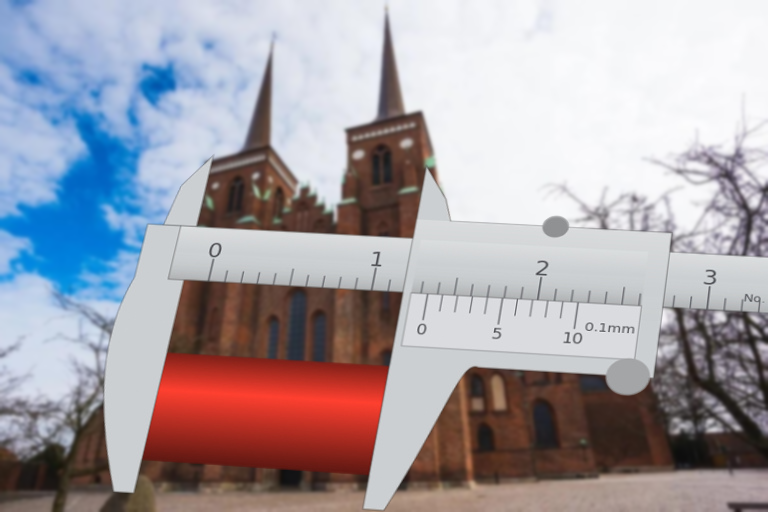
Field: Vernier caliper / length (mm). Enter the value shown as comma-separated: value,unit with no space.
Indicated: 13.4,mm
